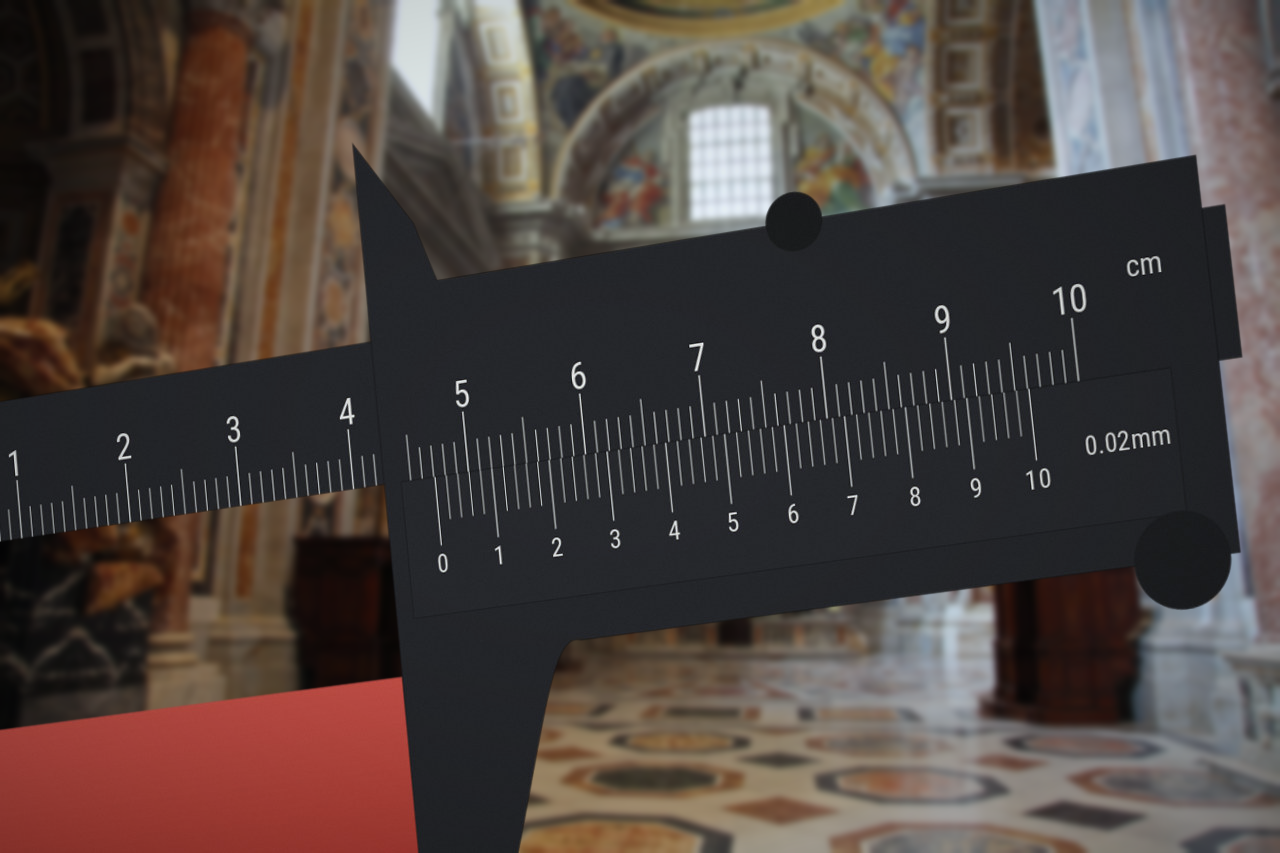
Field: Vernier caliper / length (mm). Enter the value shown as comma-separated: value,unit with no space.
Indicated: 47.1,mm
